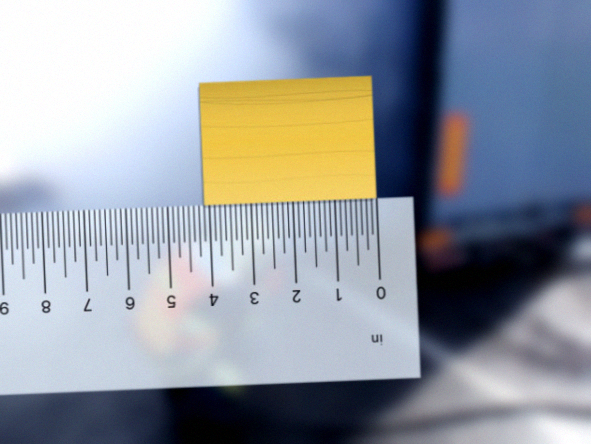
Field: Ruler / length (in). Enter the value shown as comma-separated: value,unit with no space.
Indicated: 4.125,in
